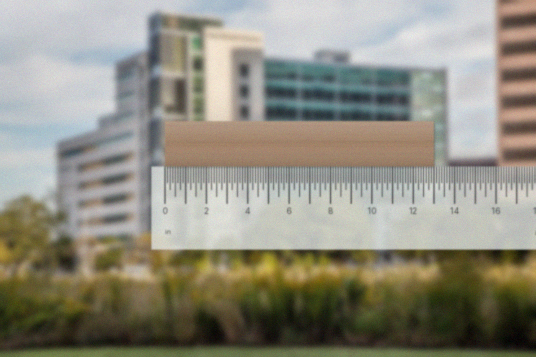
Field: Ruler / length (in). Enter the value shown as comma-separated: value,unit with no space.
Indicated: 13,in
